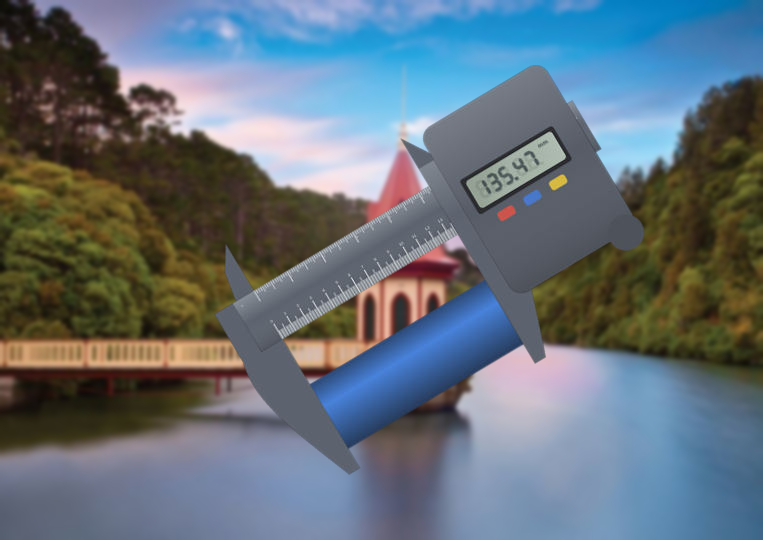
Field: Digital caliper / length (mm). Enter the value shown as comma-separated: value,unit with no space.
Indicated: 135.47,mm
